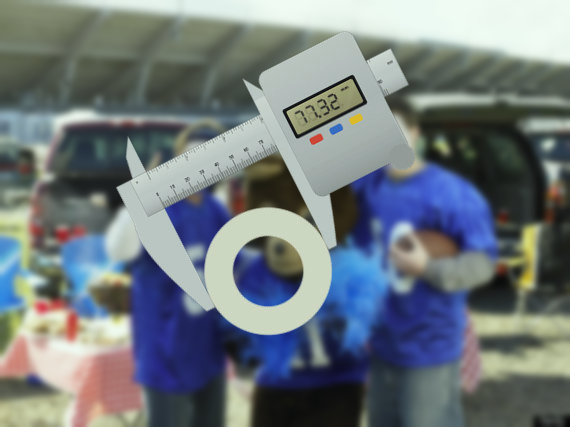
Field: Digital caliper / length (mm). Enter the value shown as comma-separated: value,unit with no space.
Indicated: 77.32,mm
